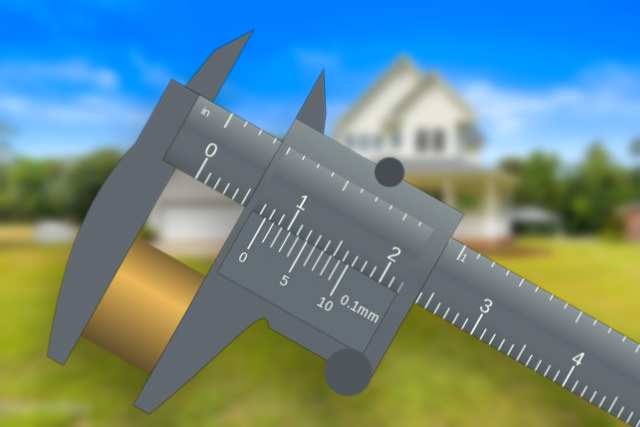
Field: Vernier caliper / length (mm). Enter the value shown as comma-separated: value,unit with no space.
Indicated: 7.6,mm
